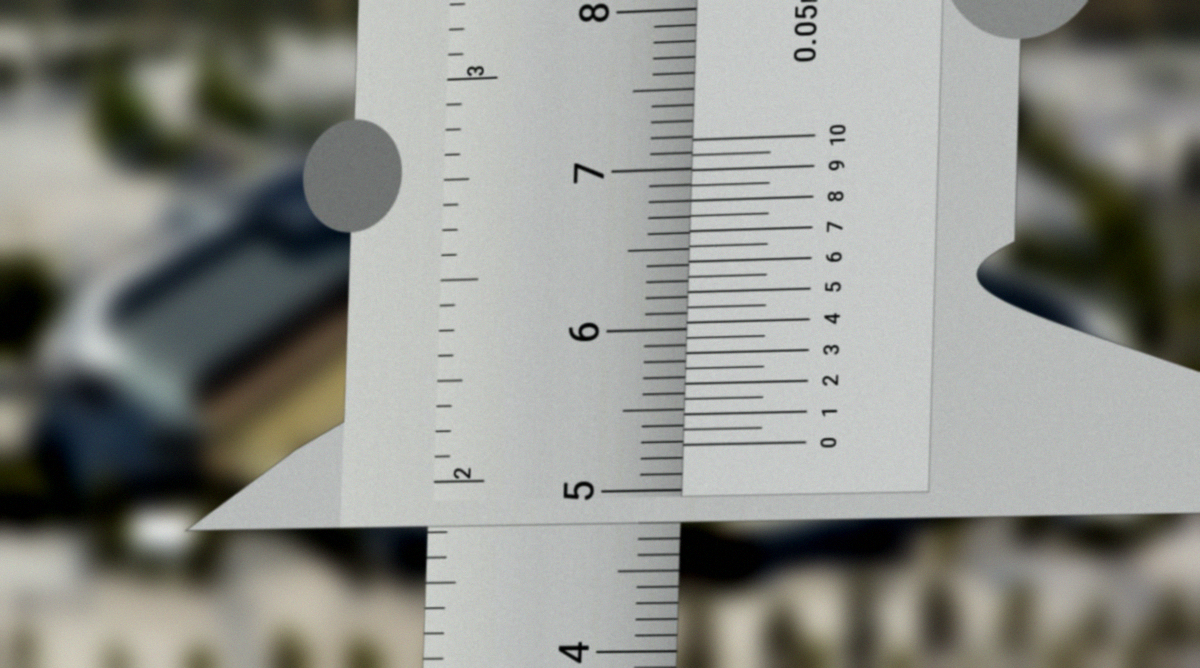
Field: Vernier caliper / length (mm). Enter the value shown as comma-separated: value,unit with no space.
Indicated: 52.8,mm
